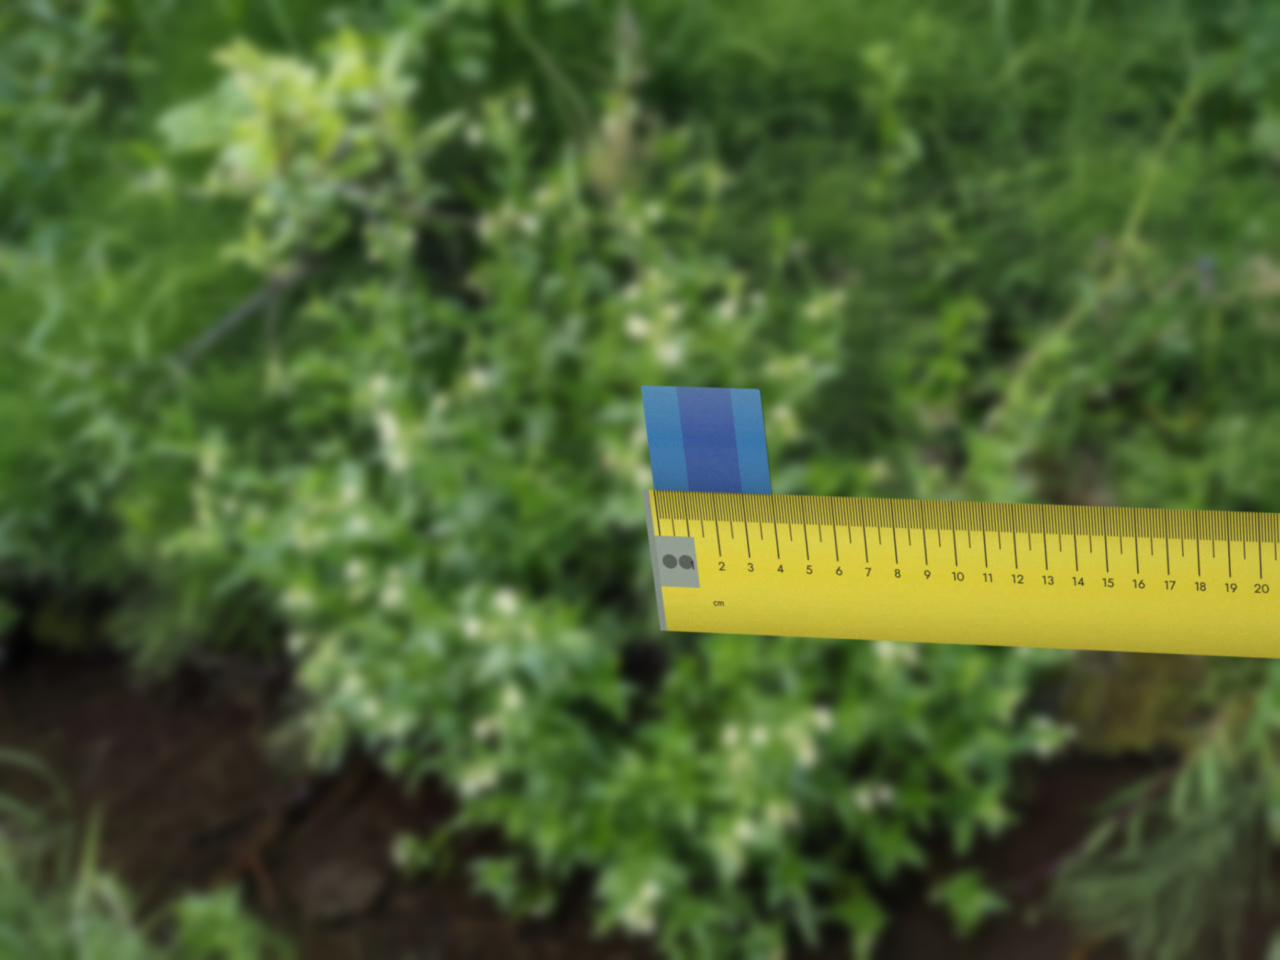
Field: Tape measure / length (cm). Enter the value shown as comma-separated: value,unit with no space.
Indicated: 4,cm
